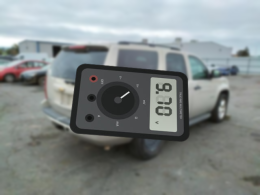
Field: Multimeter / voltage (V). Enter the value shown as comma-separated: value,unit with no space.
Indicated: 9.70,V
